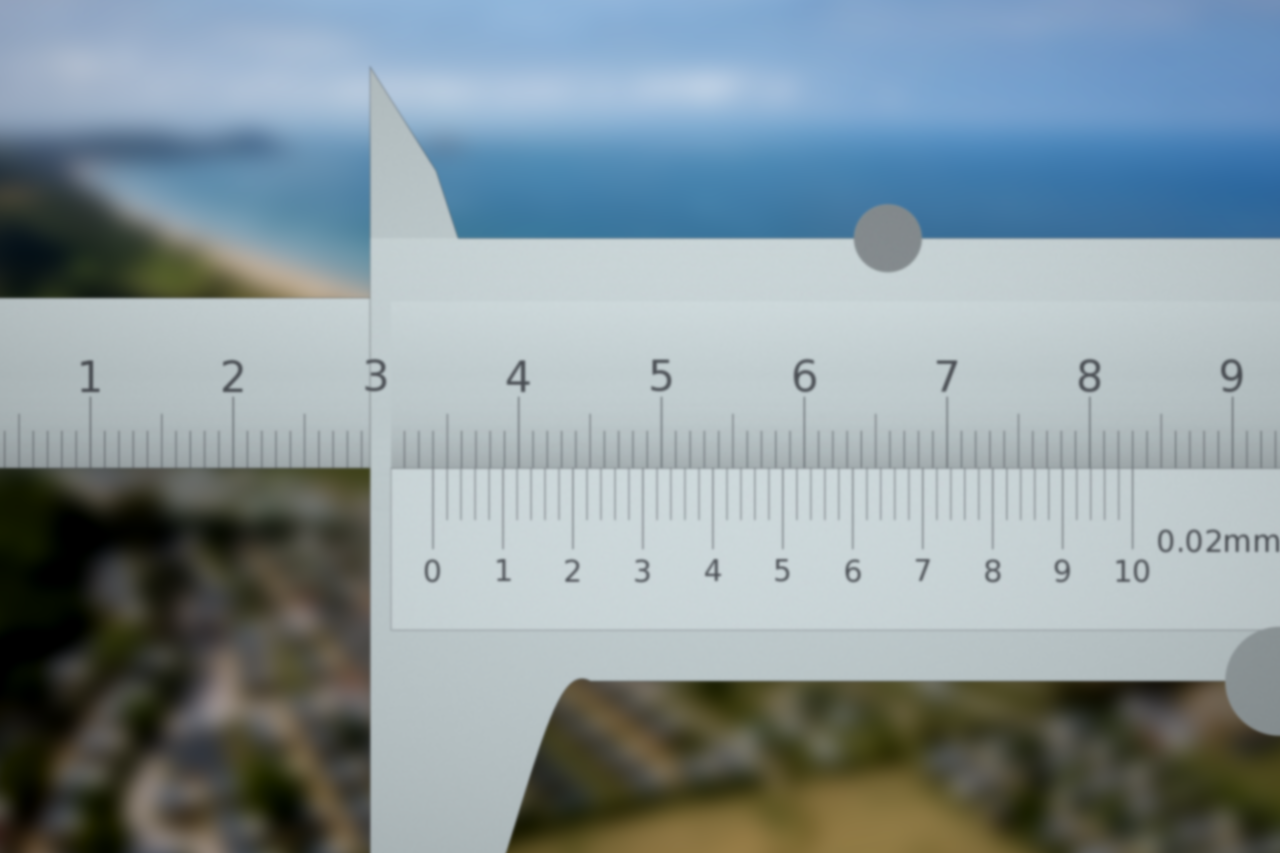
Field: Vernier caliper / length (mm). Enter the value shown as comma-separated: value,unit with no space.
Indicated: 34.0,mm
